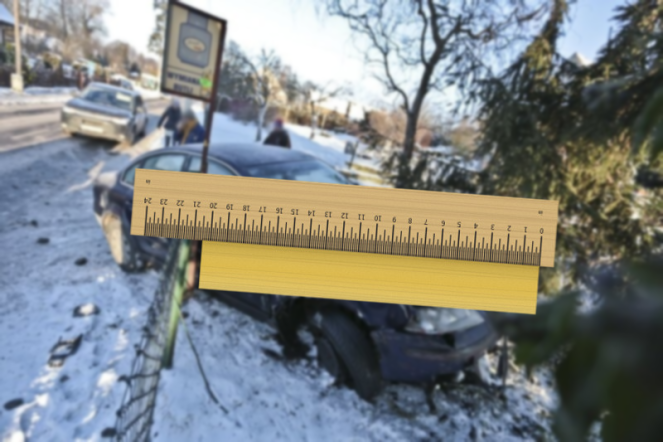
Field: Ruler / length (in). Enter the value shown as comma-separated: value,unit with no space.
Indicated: 20.5,in
